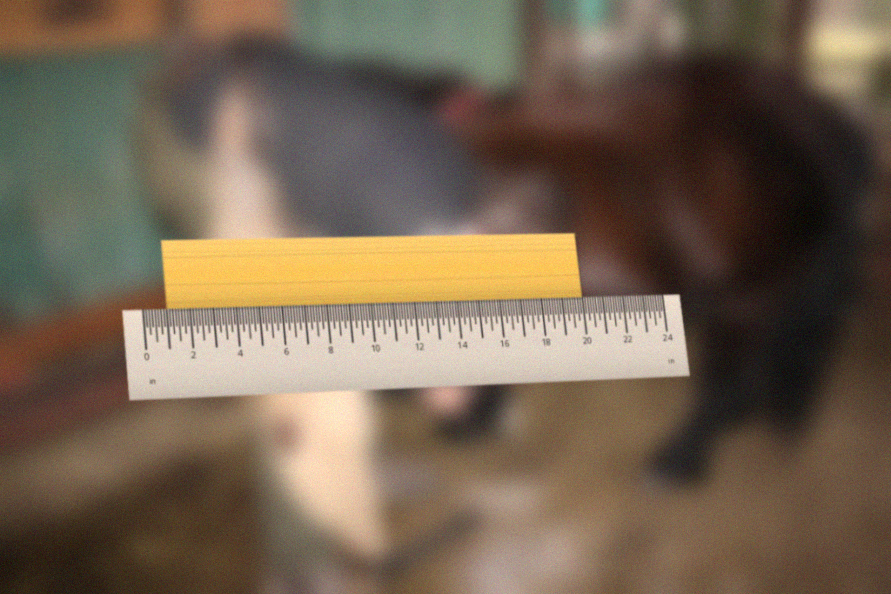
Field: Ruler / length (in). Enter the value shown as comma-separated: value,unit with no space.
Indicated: 19,in
